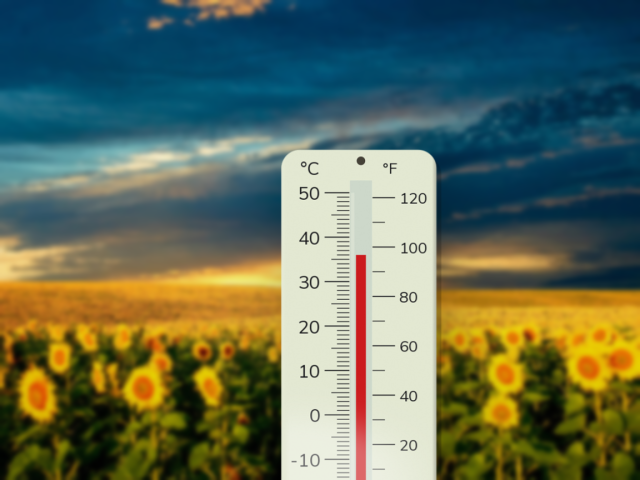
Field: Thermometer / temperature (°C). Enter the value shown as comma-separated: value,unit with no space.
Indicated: 36,°C
